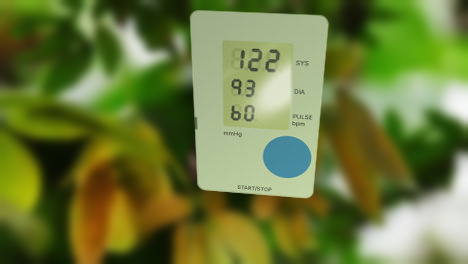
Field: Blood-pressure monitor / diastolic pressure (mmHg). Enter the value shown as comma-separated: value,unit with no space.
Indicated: 93,mmHg
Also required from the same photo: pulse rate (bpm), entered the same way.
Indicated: 60,bpm
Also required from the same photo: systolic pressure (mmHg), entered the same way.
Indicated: 122,mmHg
